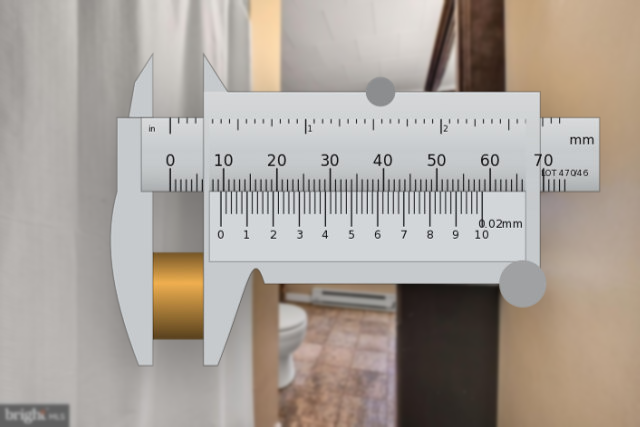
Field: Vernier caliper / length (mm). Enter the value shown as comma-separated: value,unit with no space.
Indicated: 9.5,mm
